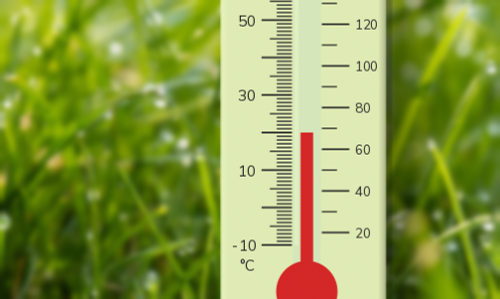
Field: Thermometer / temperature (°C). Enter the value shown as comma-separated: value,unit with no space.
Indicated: 20,°C
